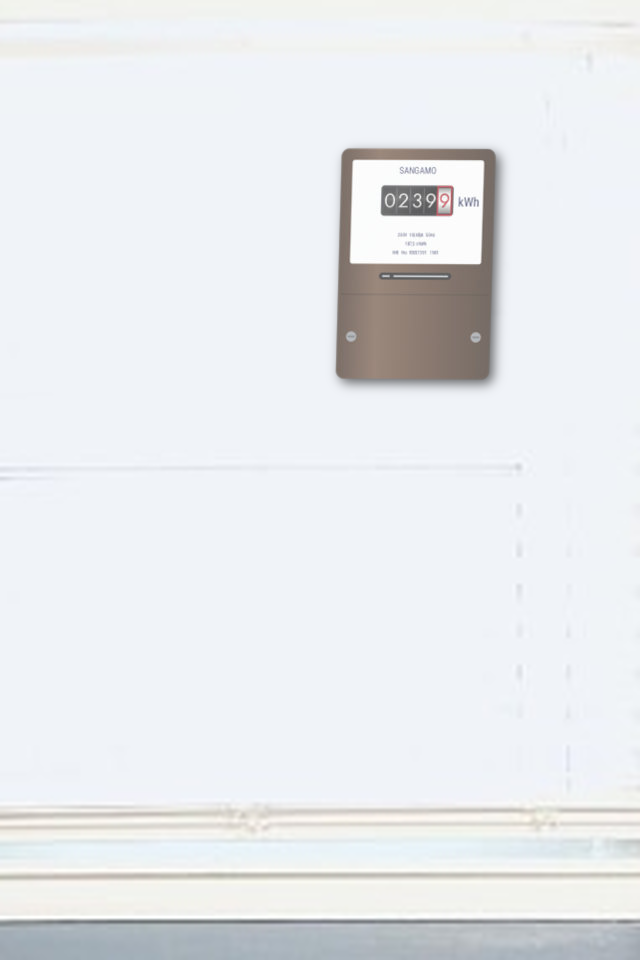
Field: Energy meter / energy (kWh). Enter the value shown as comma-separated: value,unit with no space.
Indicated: 239.9,kWh
